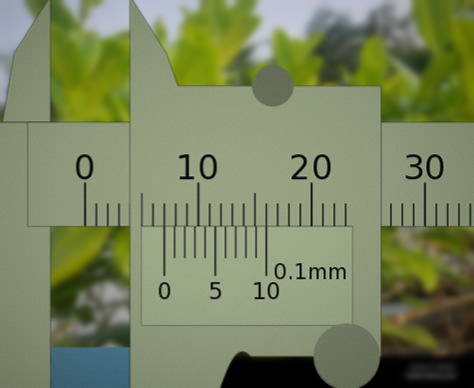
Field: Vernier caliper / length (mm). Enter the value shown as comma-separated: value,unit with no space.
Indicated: 7.0,mm
